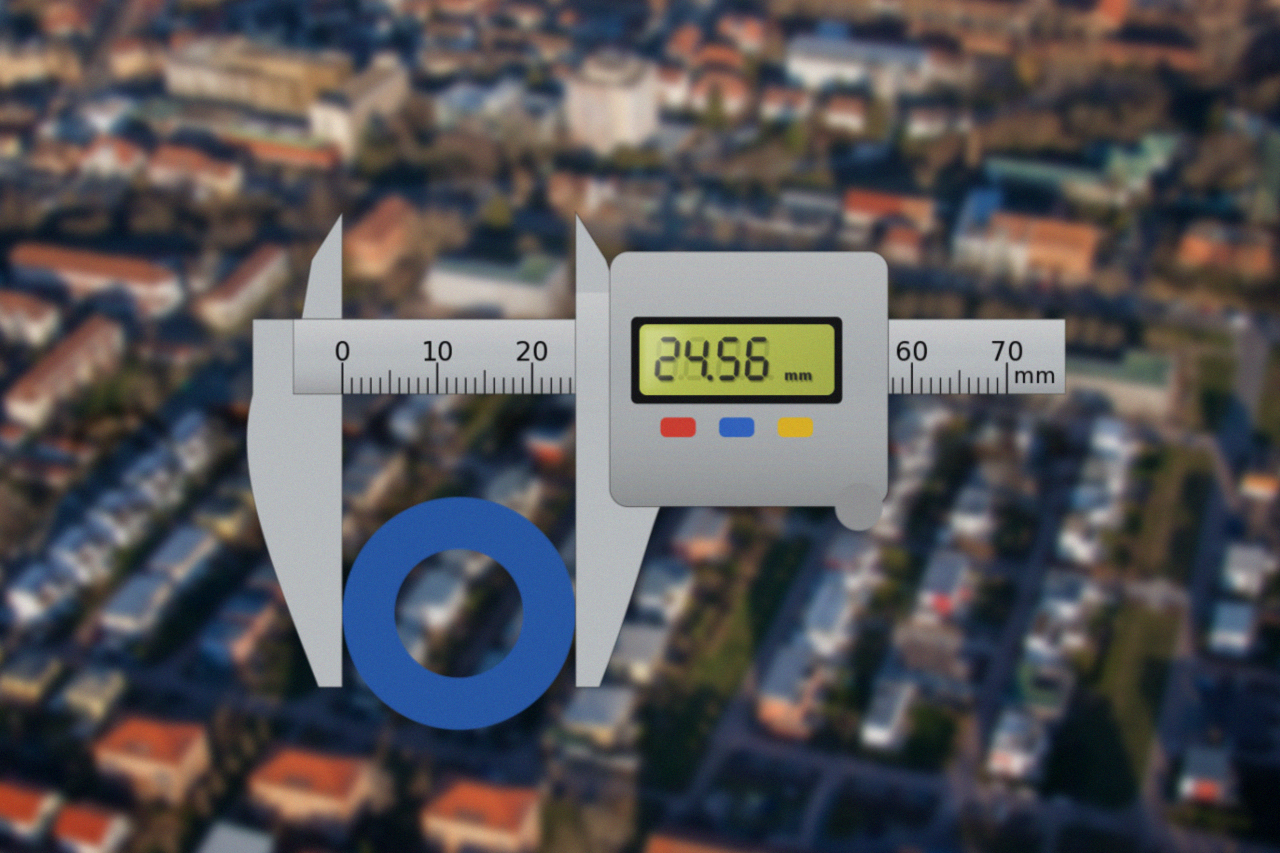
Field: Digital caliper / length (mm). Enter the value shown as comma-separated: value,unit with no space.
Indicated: 24.56,mm
